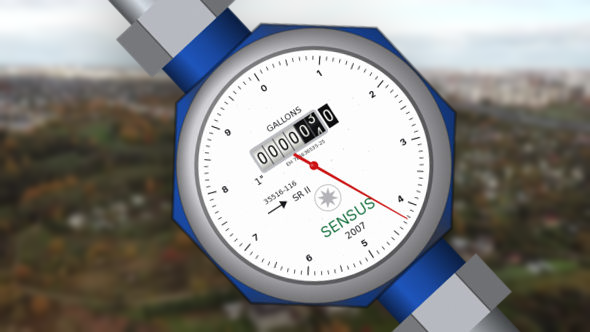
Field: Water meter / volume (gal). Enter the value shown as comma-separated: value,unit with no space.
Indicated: 34.2,gal
